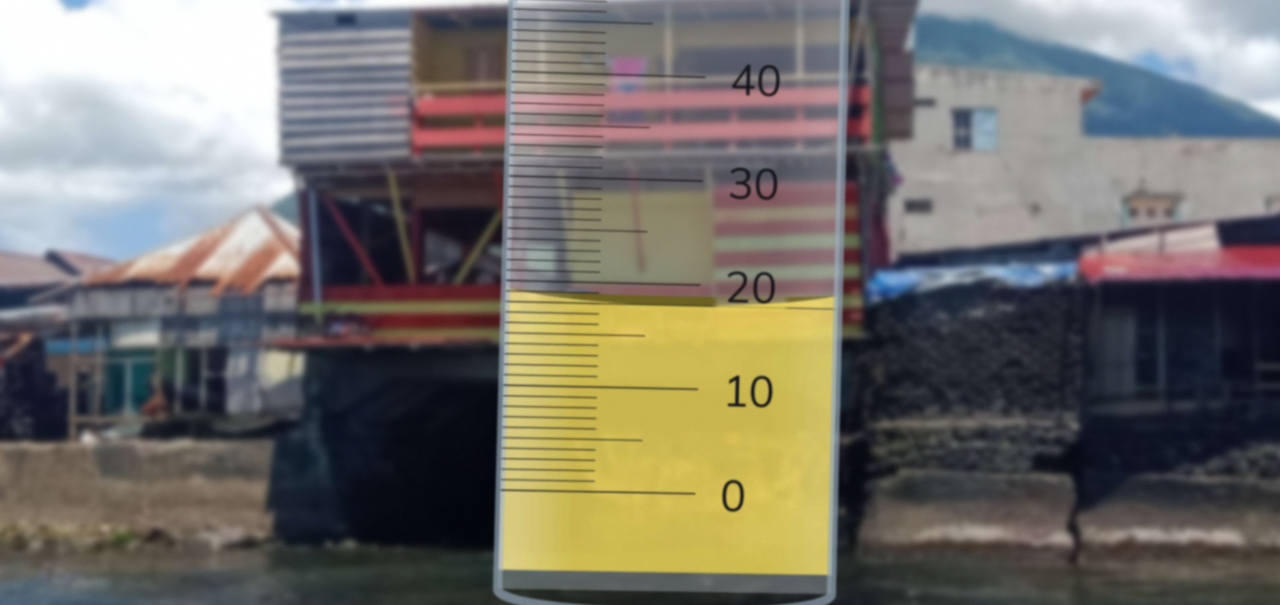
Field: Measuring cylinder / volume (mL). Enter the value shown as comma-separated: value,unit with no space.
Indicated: 18,mL
